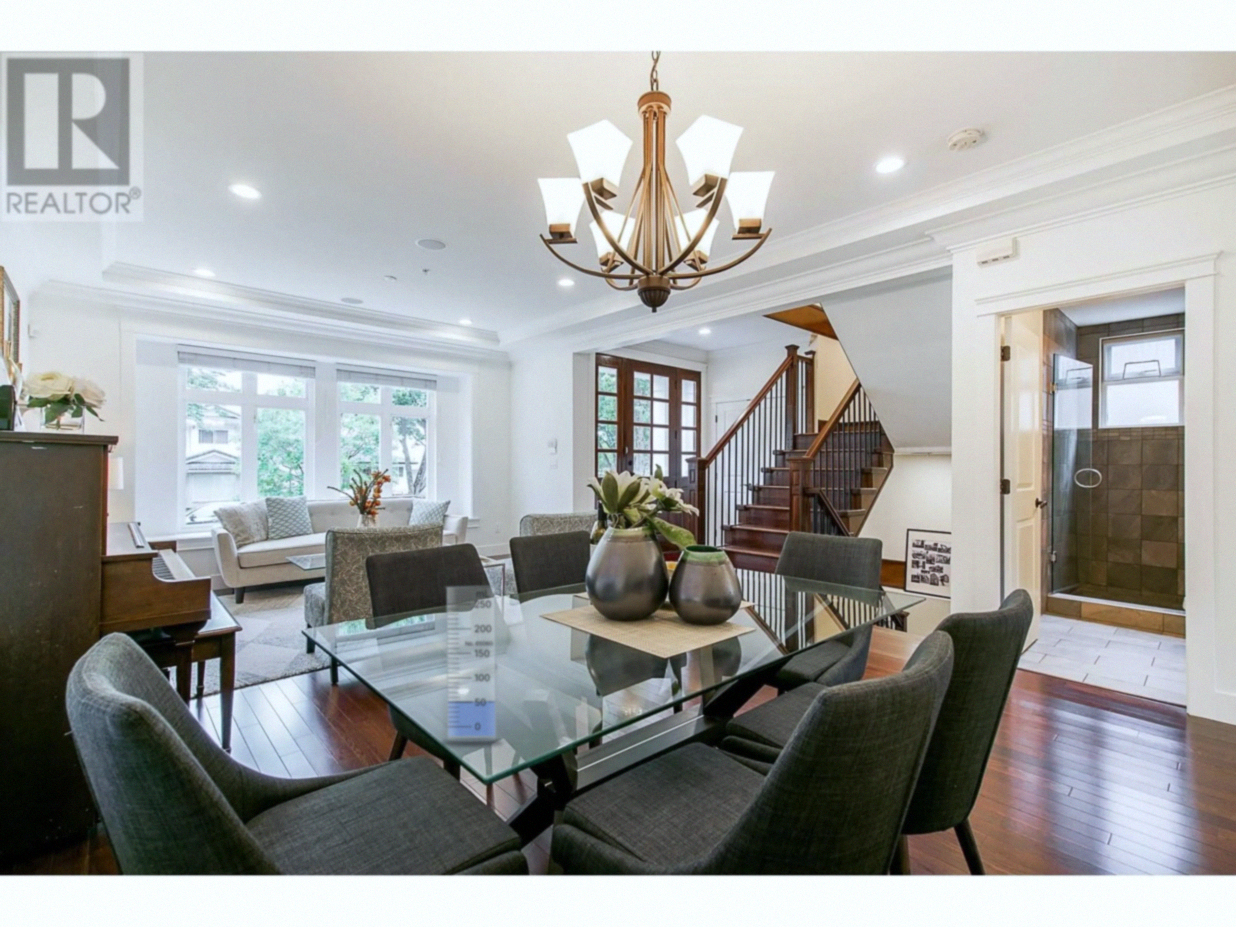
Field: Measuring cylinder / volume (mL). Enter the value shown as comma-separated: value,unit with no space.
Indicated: 50,mL
